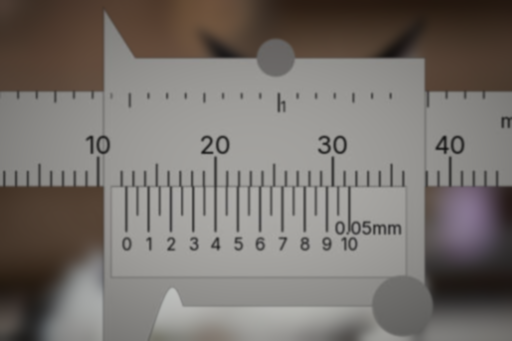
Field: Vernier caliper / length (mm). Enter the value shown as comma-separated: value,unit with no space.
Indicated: 12.4,mm
